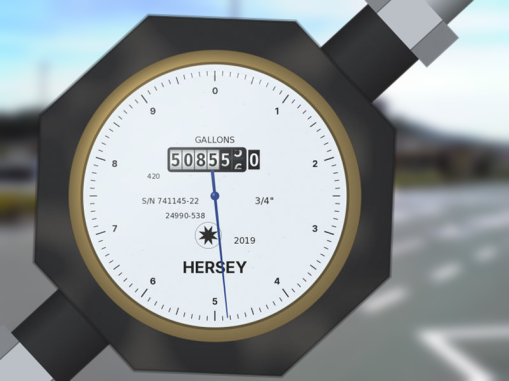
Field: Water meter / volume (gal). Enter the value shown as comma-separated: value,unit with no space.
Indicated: 5085554.8,gal
